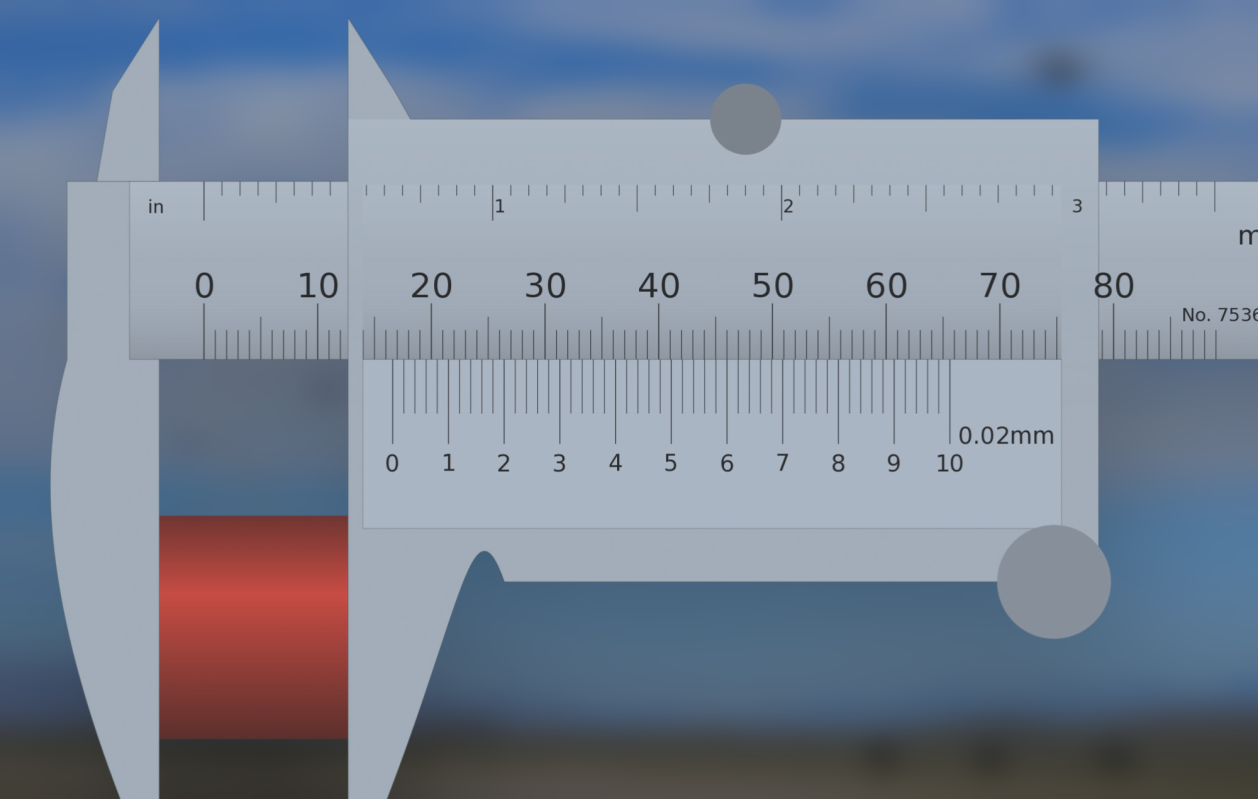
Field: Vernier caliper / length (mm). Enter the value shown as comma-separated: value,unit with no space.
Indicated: 16.6,mm
